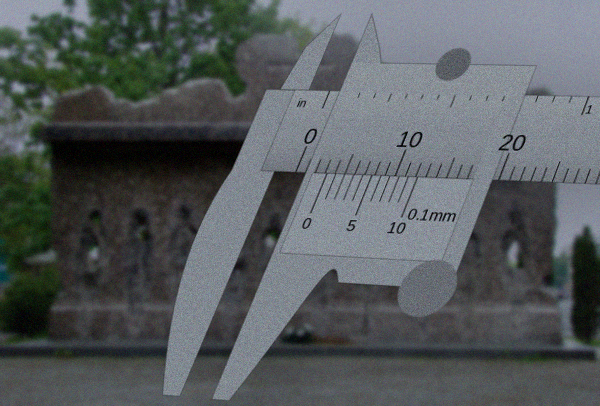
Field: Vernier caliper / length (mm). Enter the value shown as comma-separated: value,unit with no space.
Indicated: 3.2,mm
